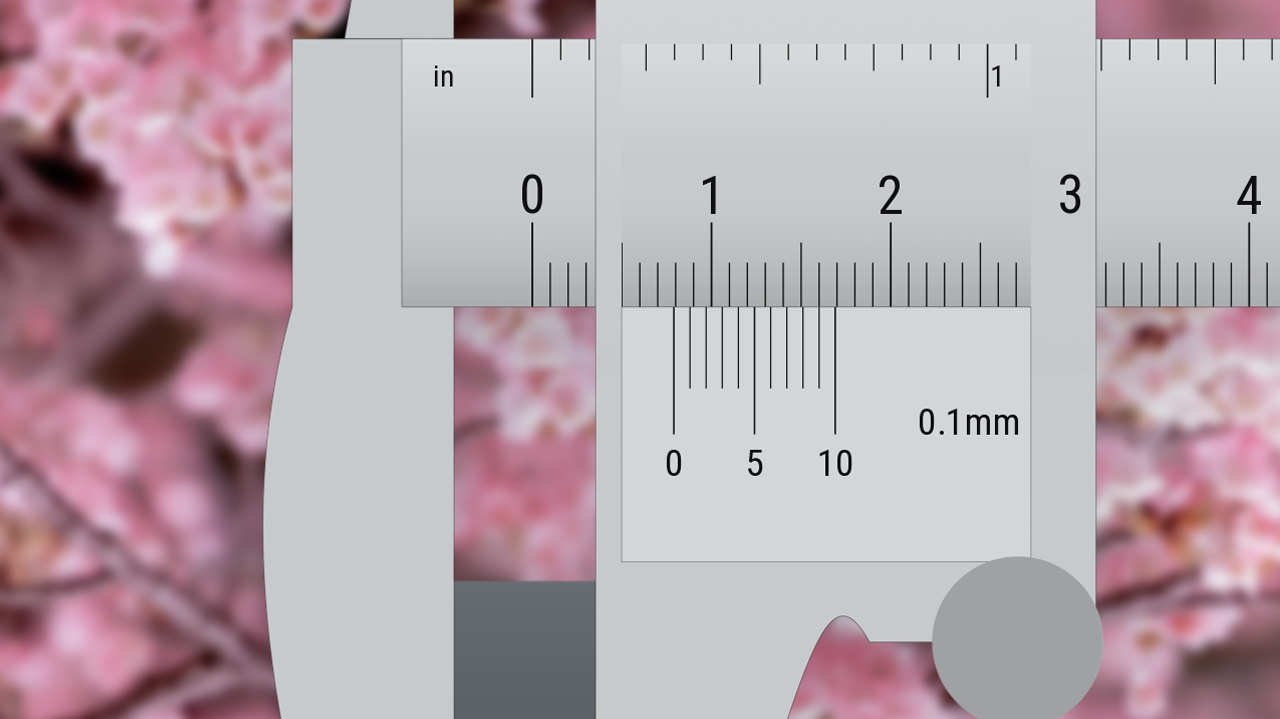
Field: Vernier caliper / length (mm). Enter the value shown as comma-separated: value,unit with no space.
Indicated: 7.9,mm
